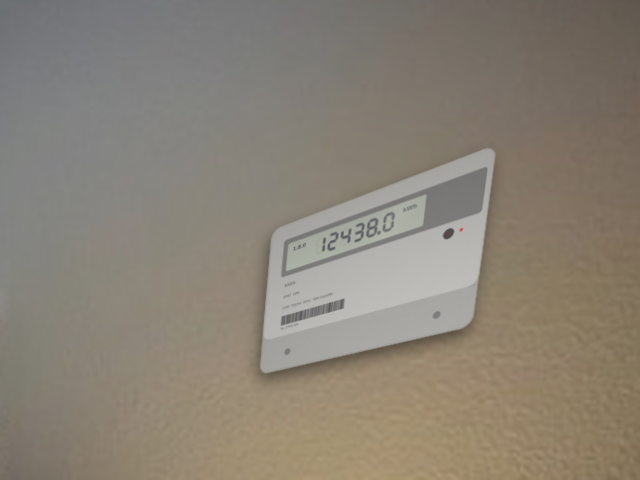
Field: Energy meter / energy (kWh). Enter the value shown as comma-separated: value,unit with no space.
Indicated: 12438.0,kWh
